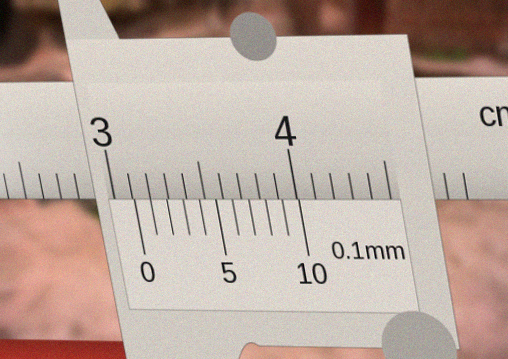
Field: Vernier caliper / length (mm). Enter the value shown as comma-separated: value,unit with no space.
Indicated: 31.1,mm
